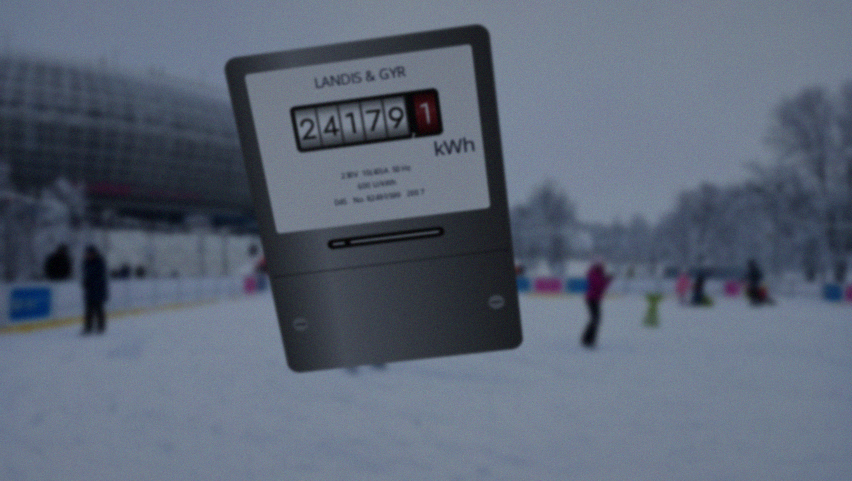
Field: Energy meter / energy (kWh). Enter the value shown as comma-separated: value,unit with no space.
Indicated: 24179.1,kWh
